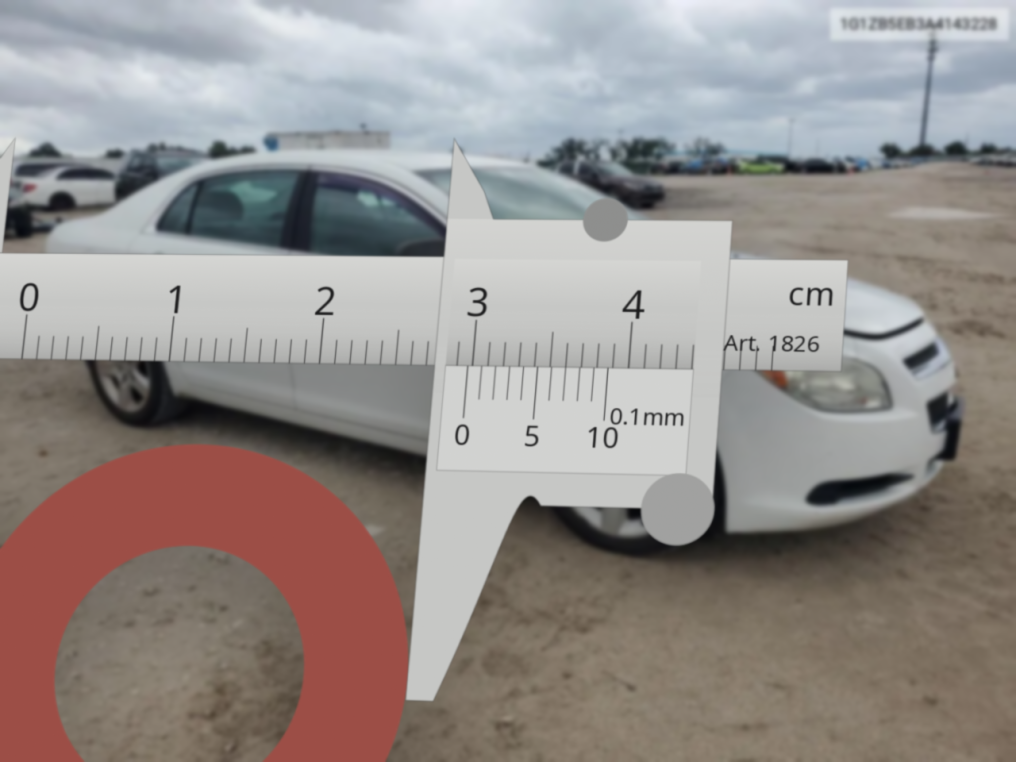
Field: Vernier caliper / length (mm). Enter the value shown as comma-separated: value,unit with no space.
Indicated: 29.7,mm
